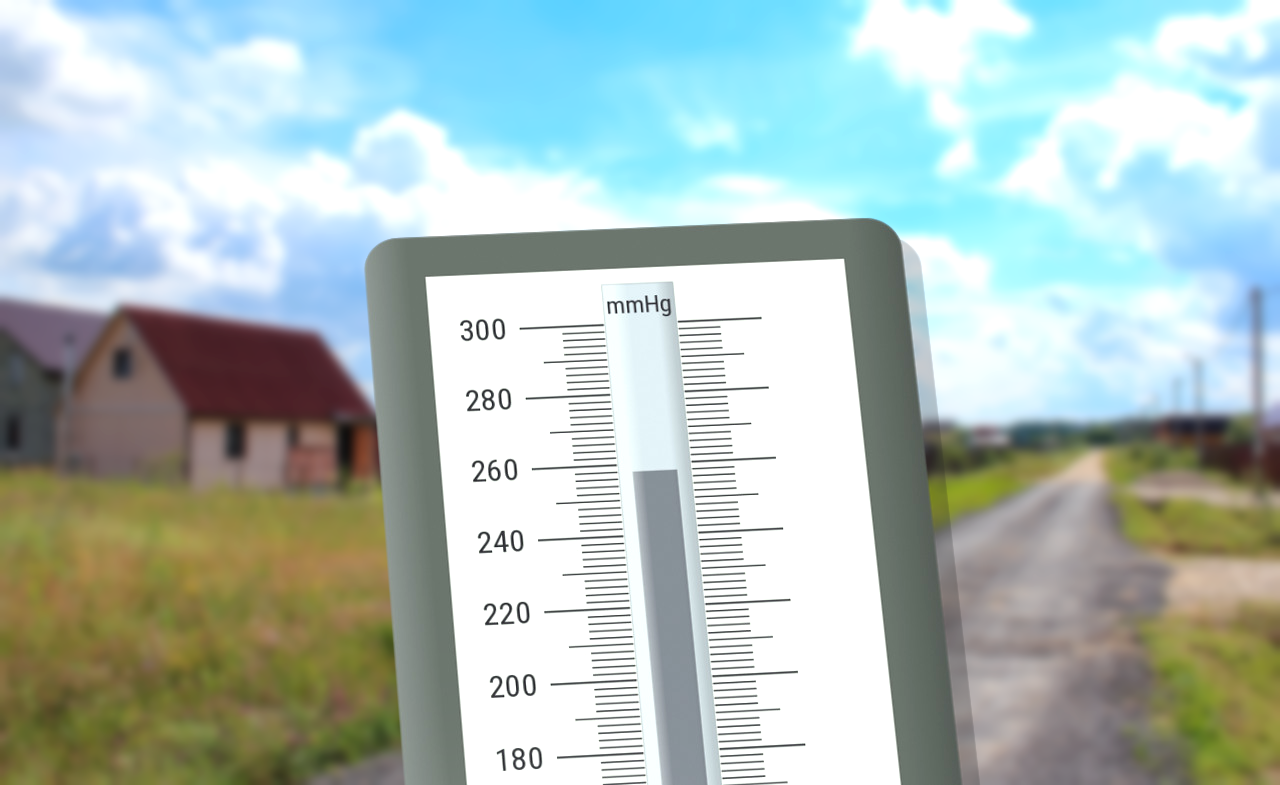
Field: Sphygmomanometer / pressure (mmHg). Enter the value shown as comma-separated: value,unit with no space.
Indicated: 258,mmHg
